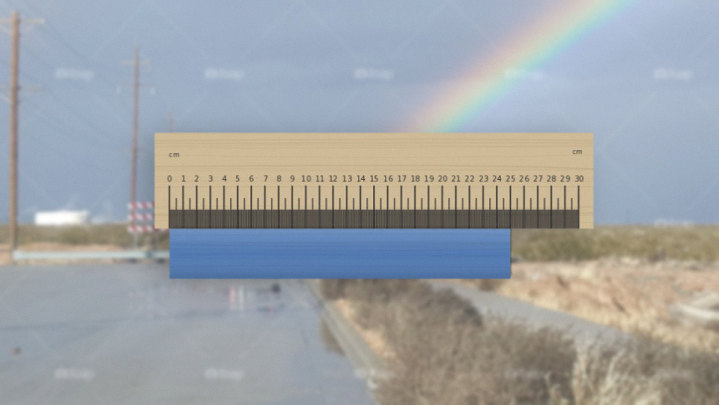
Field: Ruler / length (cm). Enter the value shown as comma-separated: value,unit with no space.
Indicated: 25,cm
